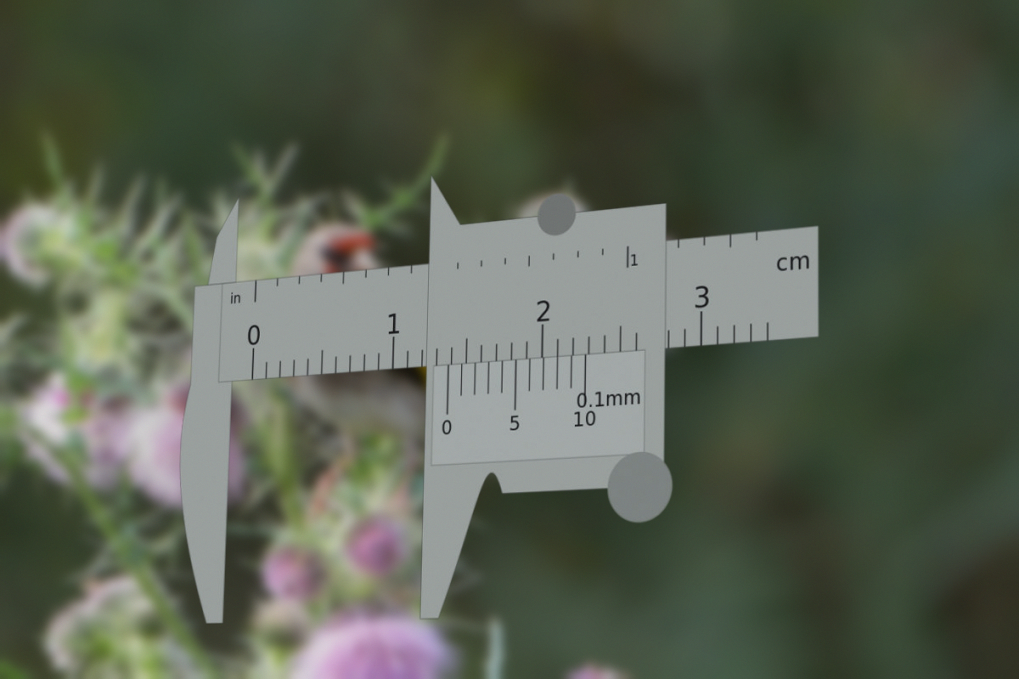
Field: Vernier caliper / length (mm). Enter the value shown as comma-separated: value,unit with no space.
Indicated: 13.8,mm
